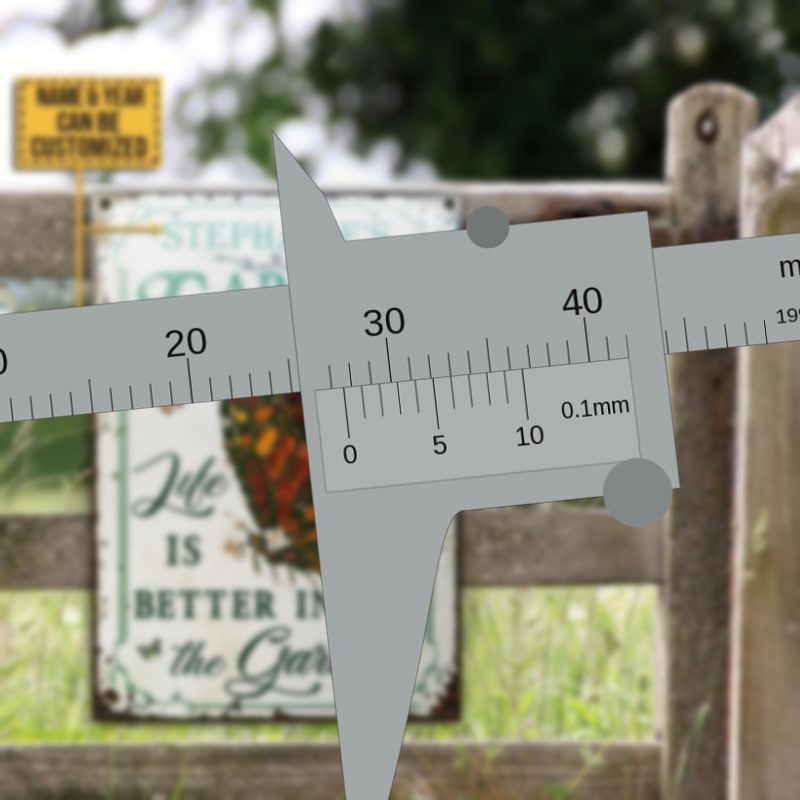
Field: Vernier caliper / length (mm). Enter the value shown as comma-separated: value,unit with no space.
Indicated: 27.6,mm
